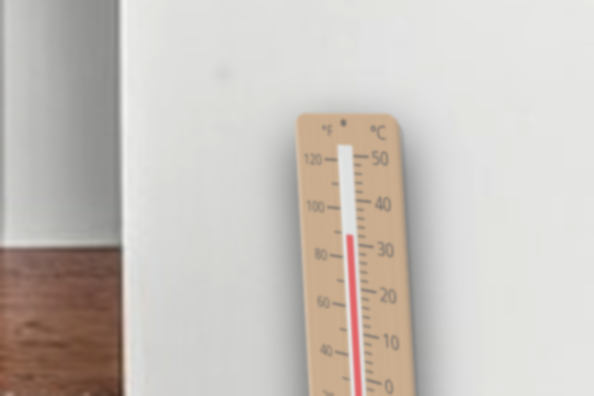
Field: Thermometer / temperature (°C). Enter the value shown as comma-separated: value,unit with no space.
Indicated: 32,°C
